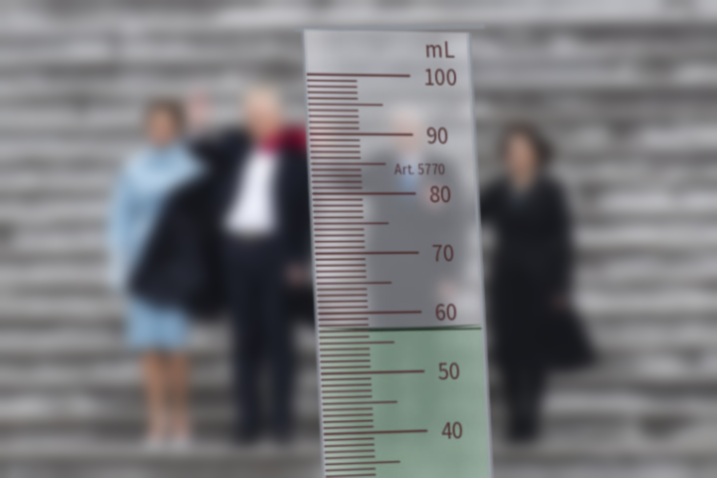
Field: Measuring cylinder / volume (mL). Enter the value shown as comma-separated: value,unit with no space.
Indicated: 57,mL
